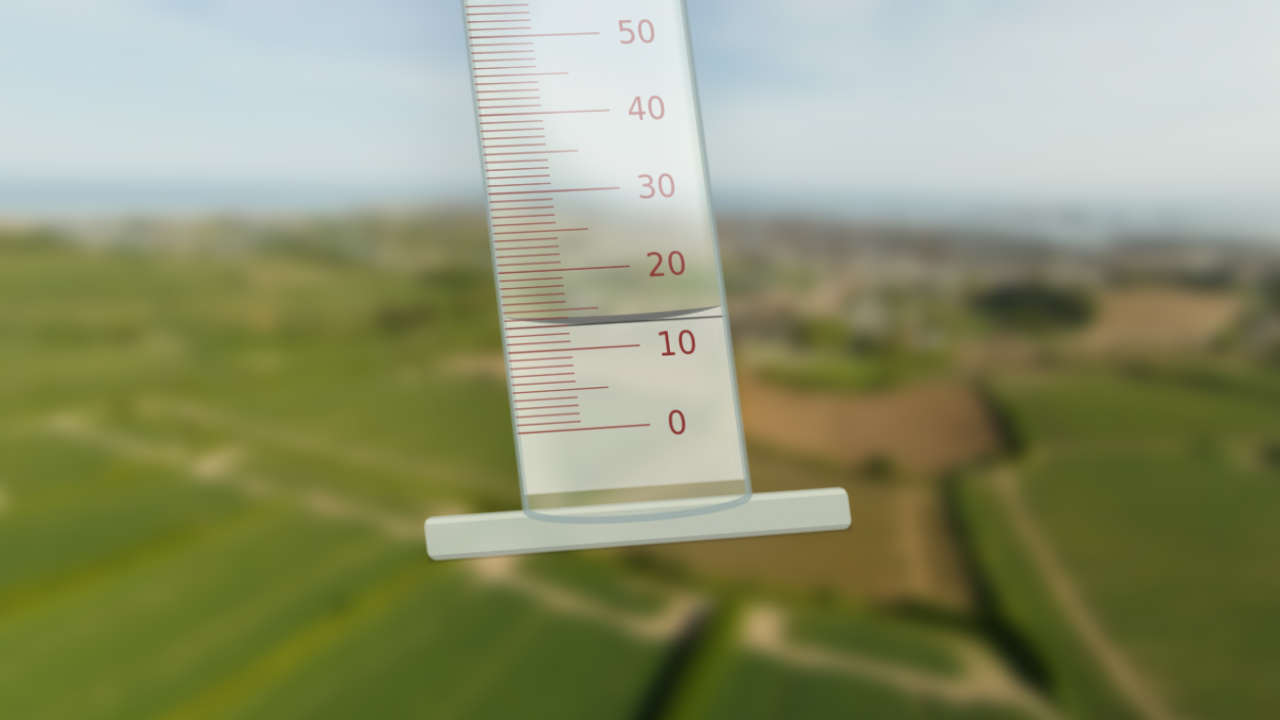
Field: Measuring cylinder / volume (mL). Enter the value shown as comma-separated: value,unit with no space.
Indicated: 13,mL
